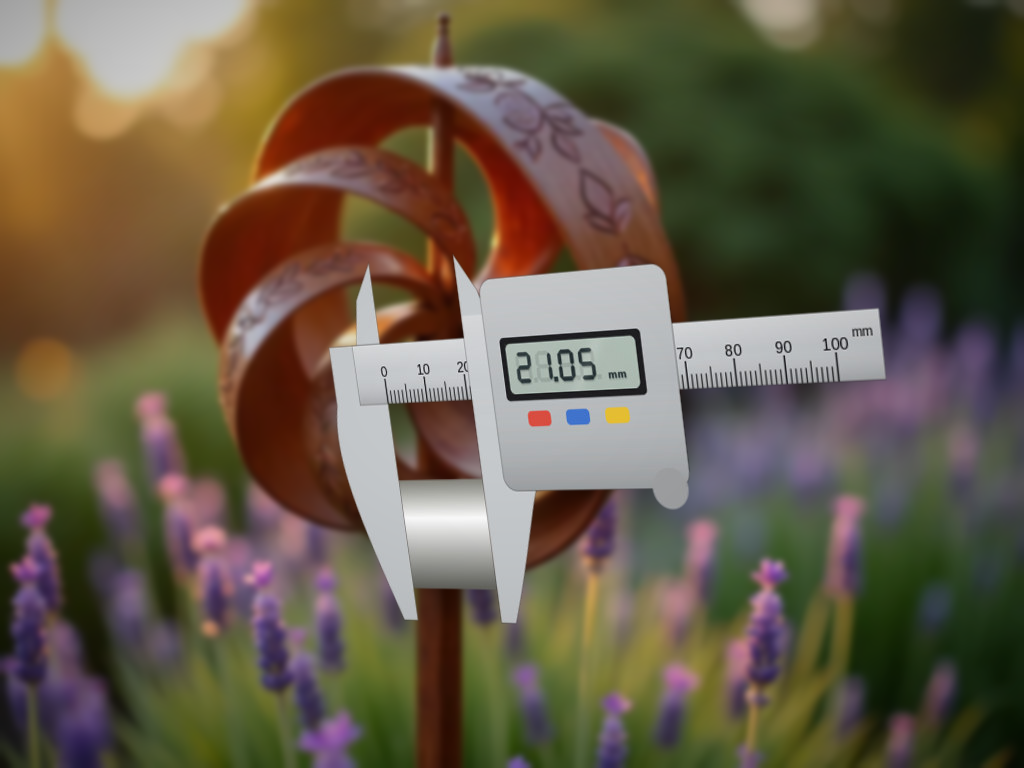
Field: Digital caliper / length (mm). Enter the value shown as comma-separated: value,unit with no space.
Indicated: 21.05,mm
